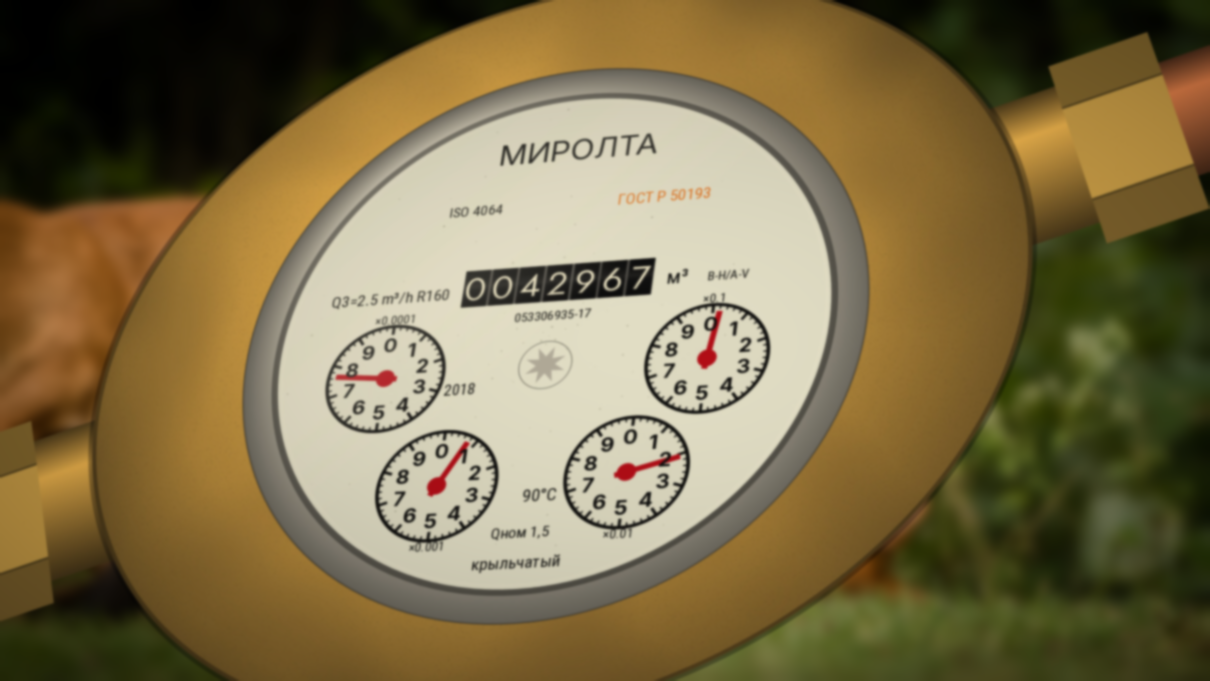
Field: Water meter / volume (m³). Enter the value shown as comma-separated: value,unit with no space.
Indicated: 42967.0207,m³
